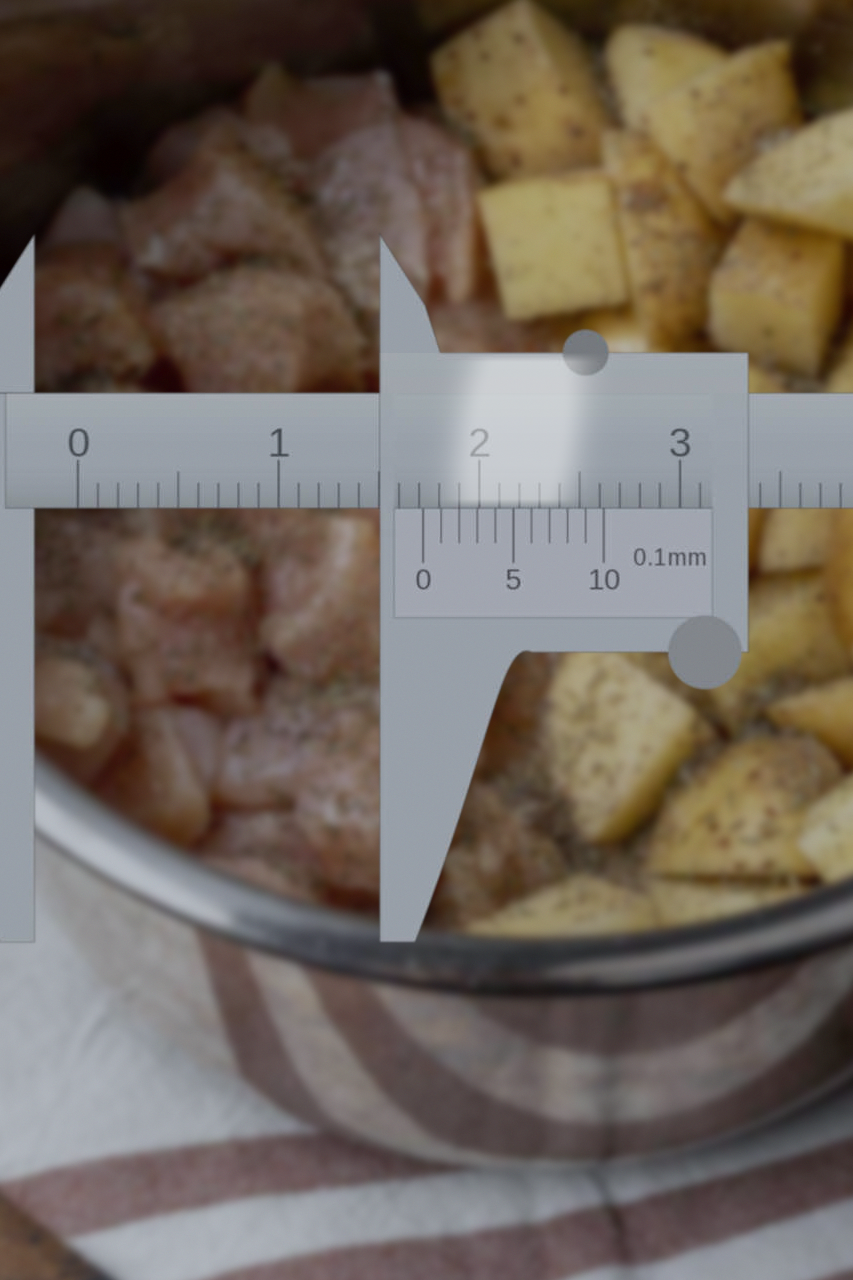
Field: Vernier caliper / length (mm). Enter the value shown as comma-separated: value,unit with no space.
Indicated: 17.2,mm
